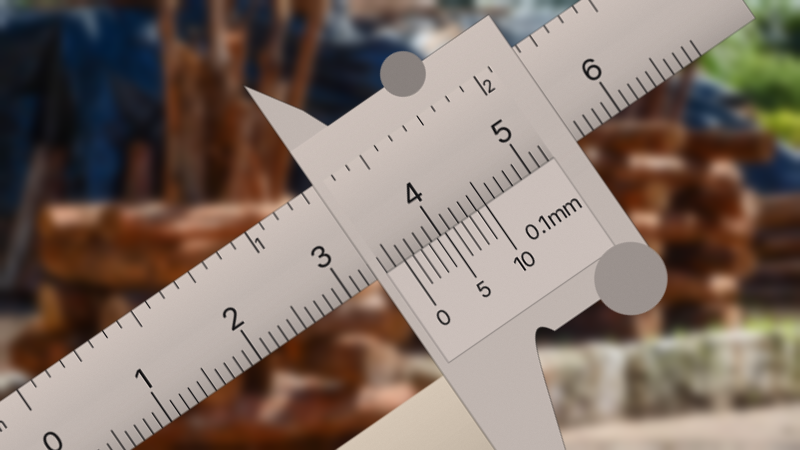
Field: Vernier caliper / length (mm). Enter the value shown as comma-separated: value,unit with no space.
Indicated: 36.0,mm
